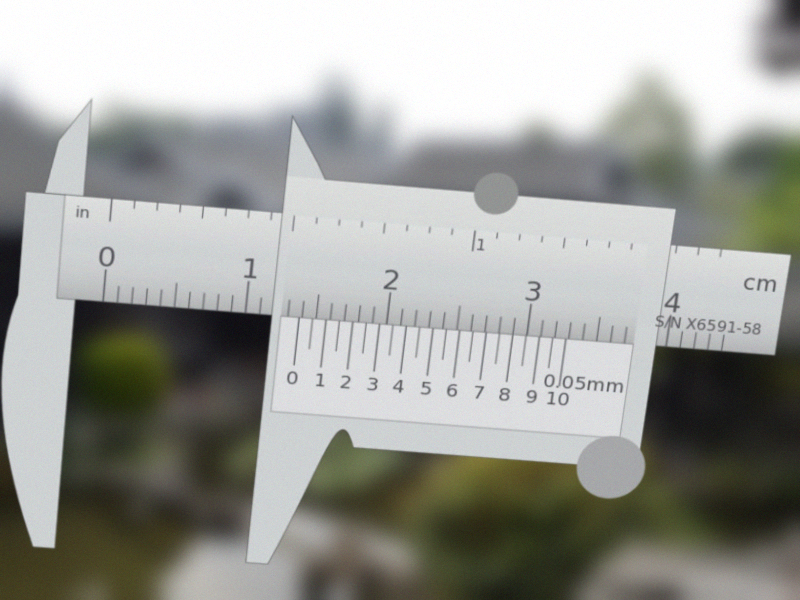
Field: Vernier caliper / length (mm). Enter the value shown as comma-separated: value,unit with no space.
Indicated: 13.8,mm
